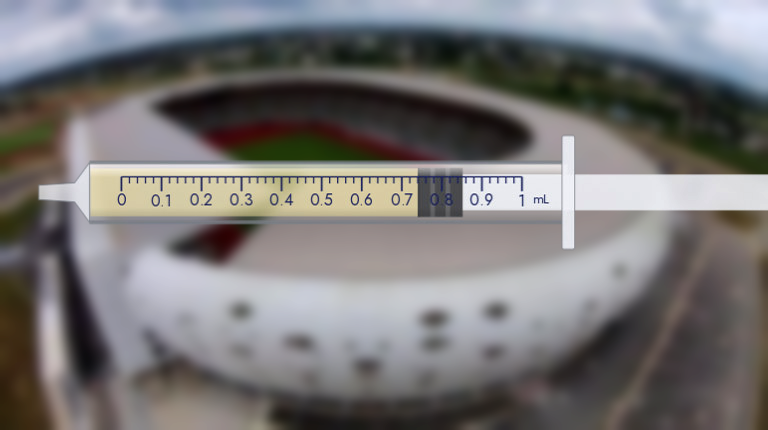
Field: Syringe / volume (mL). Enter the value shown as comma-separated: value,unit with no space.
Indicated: 0.74,mL
